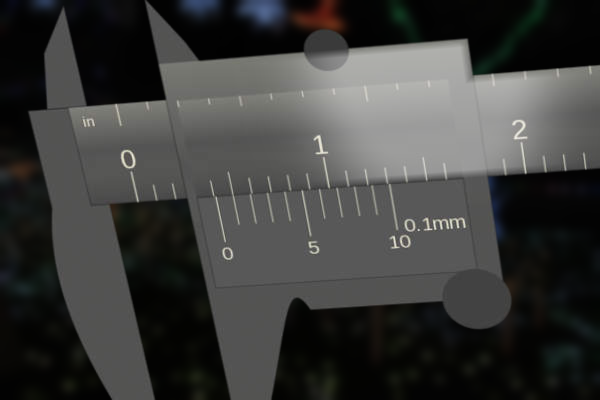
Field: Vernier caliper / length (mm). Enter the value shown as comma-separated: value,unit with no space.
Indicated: 4.1,mm
